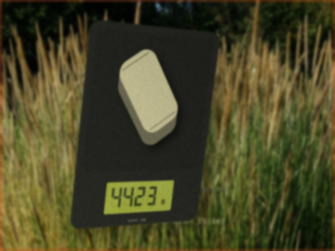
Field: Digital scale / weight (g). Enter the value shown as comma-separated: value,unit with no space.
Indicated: 4423,g
